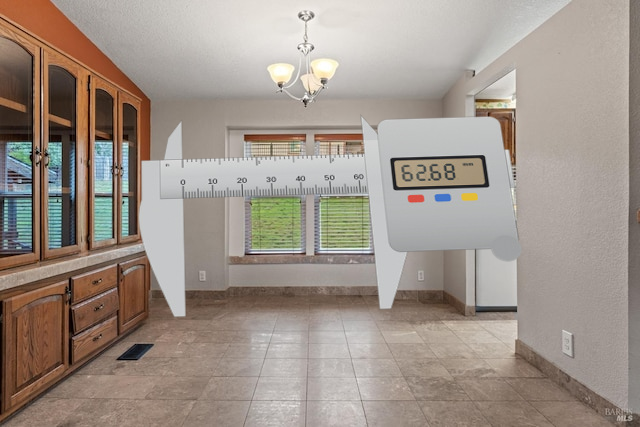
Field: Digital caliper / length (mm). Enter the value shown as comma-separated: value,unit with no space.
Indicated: 62.68,mm
